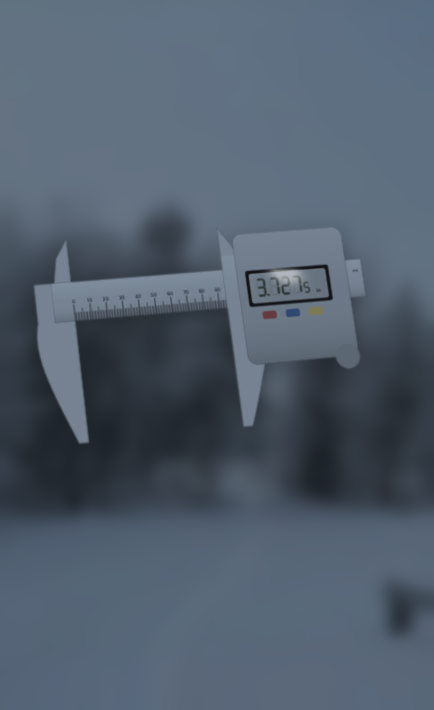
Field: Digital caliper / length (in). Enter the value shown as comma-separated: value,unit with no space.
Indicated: 3.7275,in
